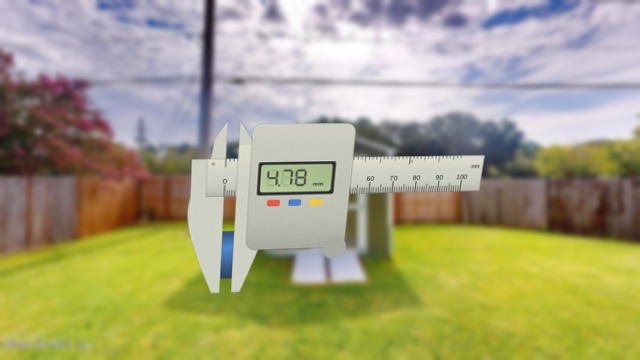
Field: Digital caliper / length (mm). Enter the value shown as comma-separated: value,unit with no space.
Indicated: 4.78,mm
